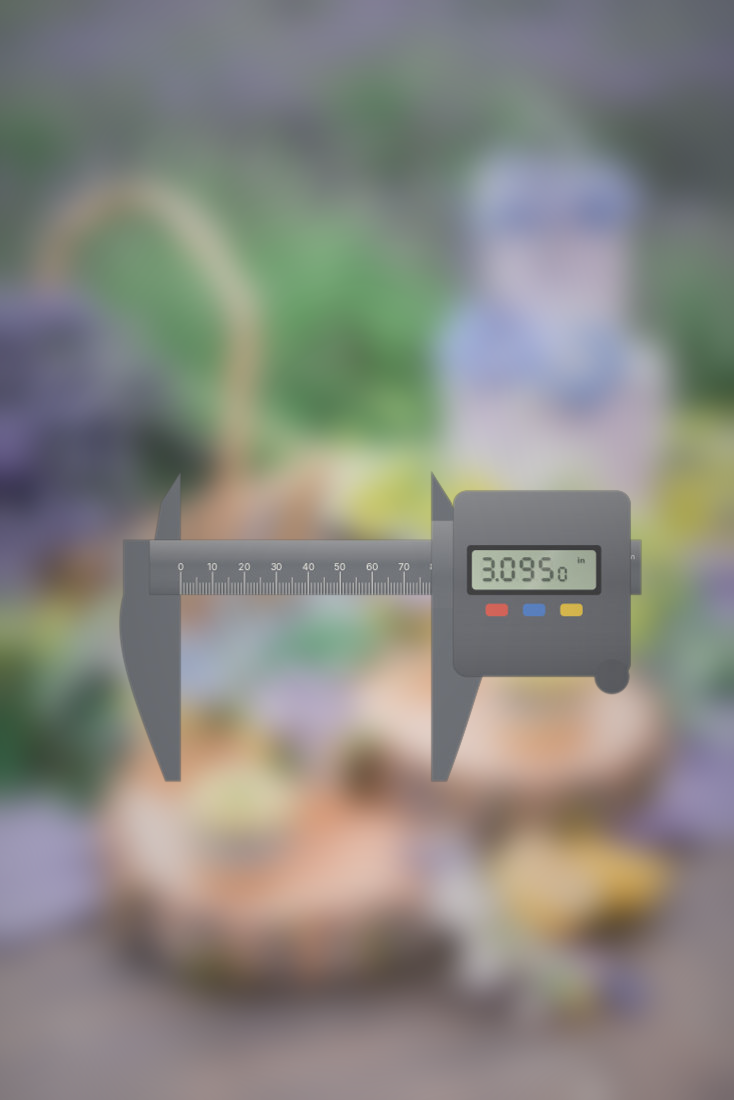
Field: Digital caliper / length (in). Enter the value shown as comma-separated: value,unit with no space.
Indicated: 3.0950,in
